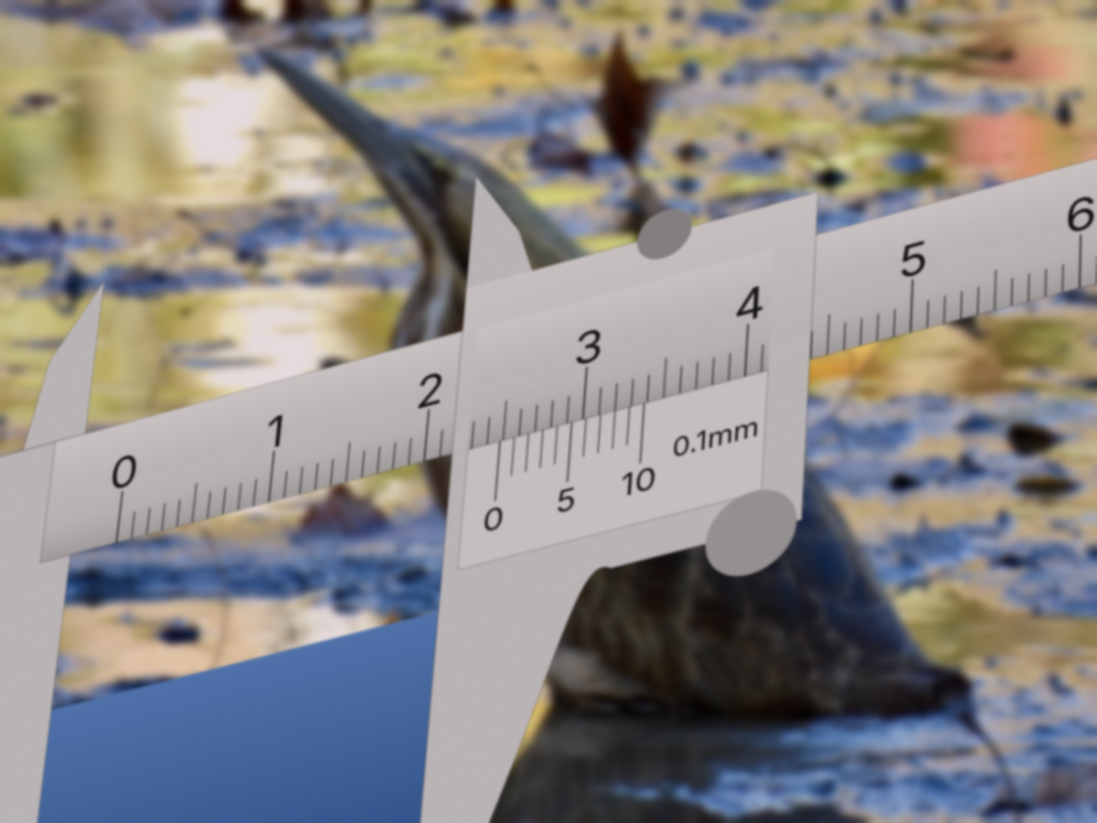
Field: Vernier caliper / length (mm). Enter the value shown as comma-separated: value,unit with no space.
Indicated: 24.8,mm
